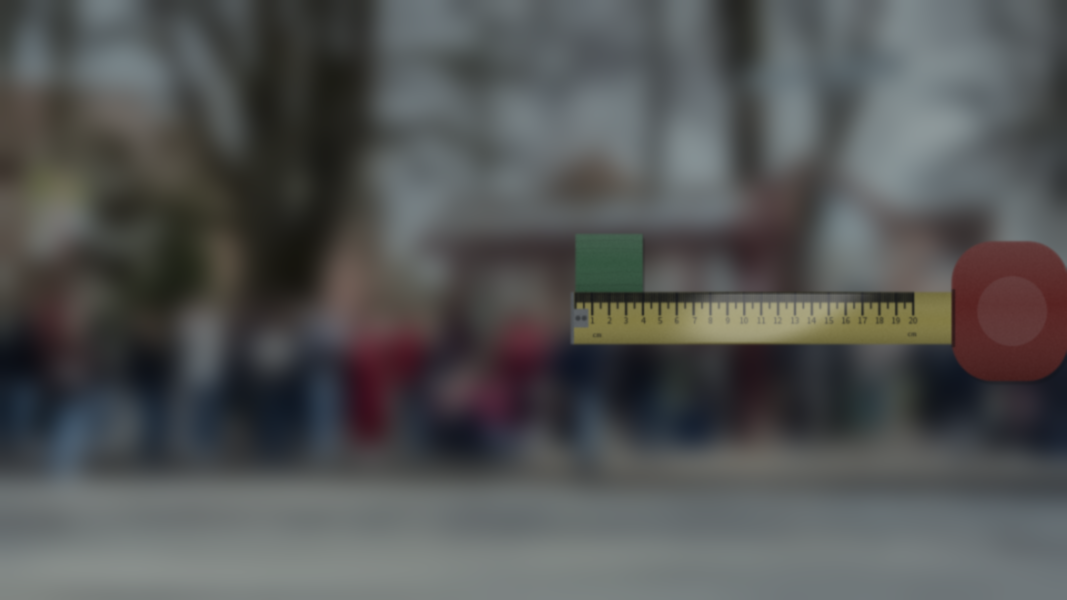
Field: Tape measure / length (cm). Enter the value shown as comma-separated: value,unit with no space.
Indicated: 4,cm
